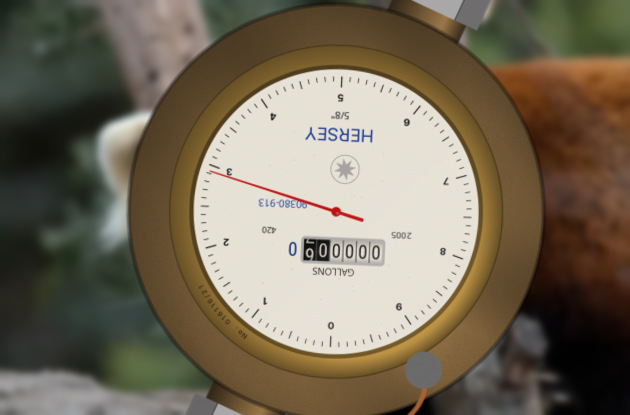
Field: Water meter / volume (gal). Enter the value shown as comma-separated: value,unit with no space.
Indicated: 62.9,gal
